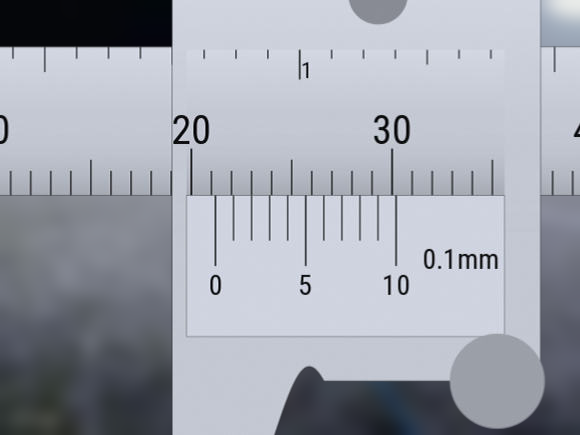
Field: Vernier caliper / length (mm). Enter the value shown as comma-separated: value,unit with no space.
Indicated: 21.2,mm
